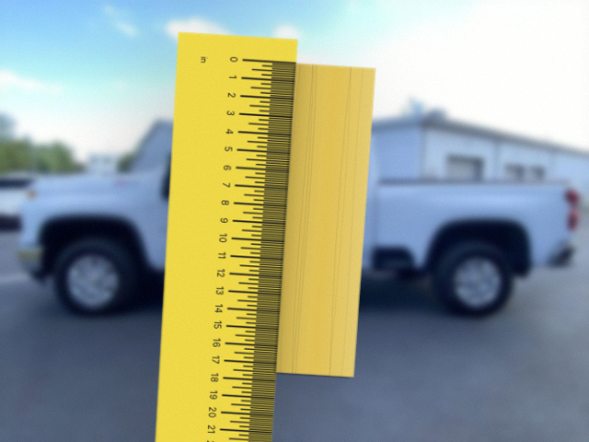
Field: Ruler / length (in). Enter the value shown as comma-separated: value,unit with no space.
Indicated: 17.5,in
